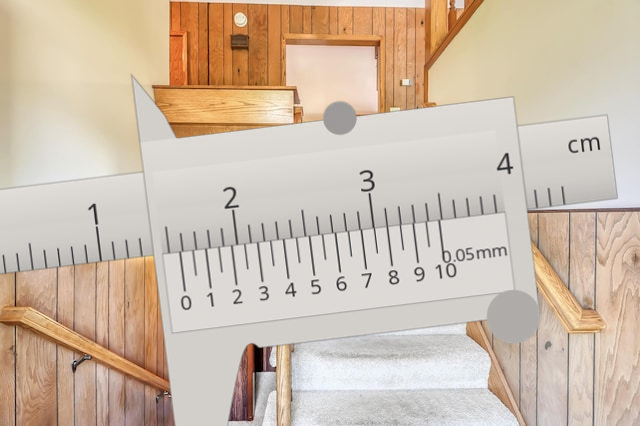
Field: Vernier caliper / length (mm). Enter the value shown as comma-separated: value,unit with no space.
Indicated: 15.8,mm
